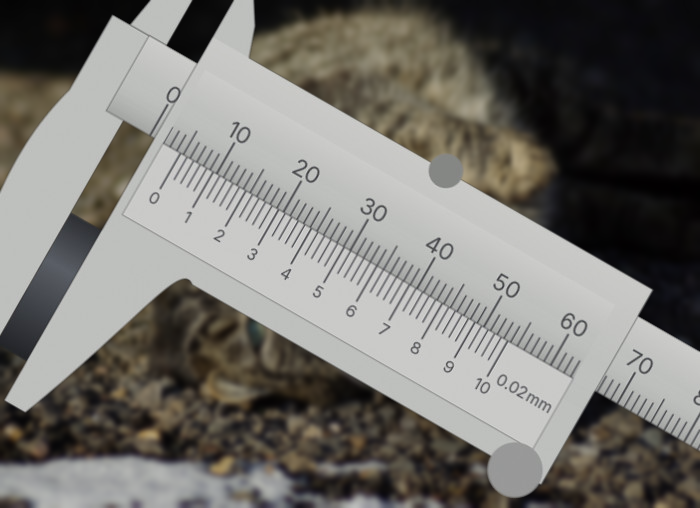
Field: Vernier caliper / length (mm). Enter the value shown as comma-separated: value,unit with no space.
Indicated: 4.6,mm
